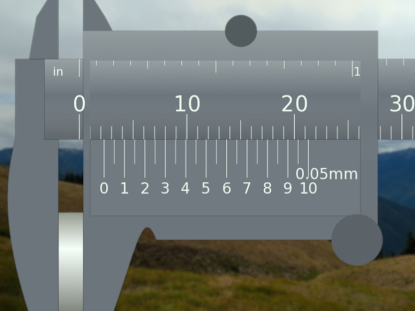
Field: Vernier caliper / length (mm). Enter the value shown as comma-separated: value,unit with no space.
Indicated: 2.3,mm
